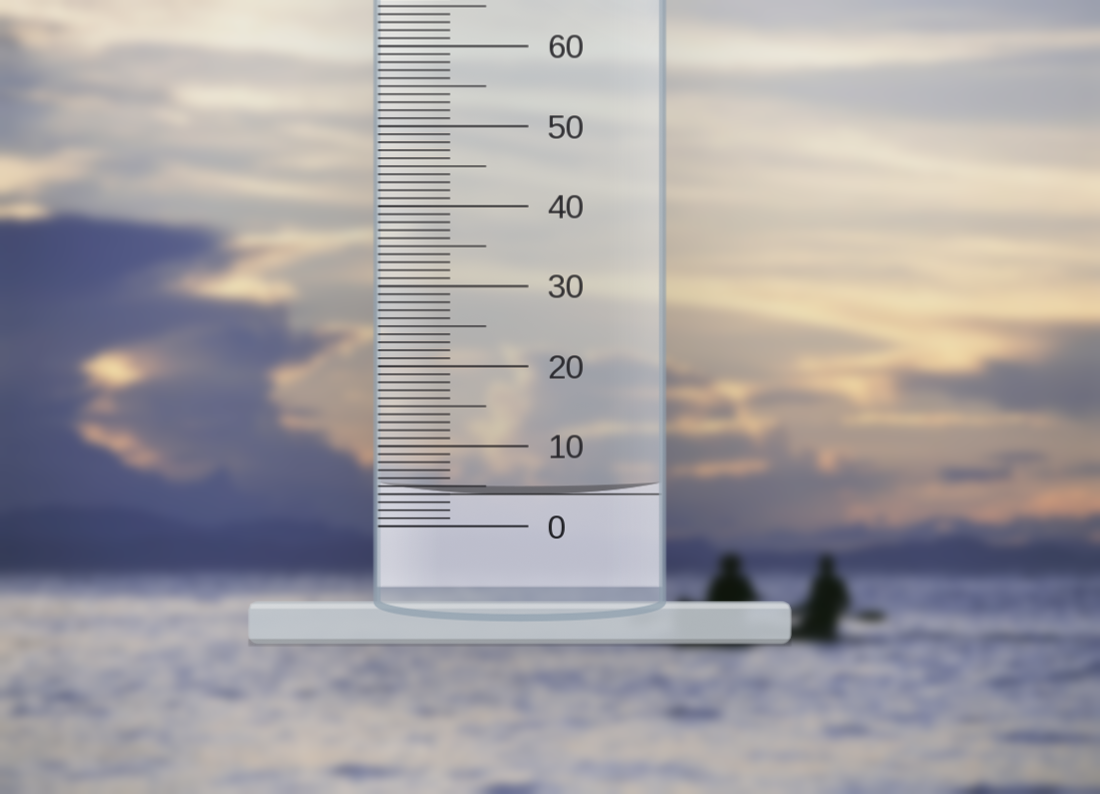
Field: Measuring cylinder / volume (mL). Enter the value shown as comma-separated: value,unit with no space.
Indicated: 4,mL
